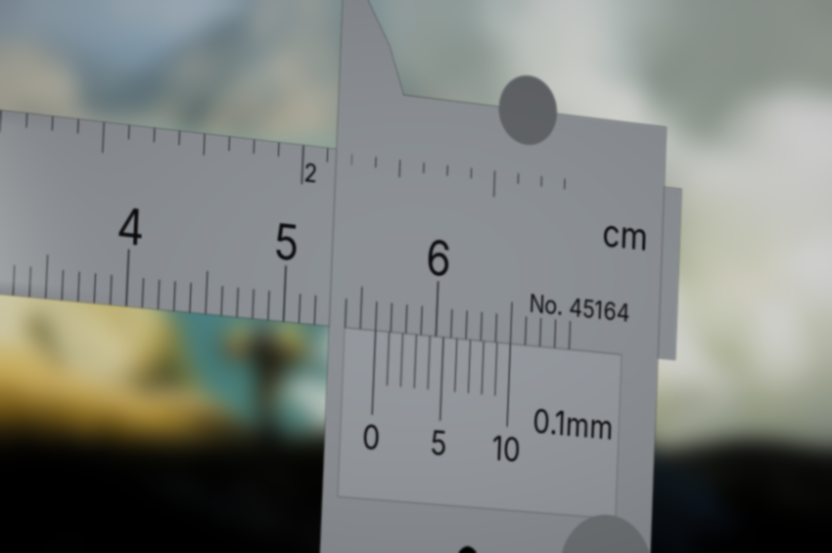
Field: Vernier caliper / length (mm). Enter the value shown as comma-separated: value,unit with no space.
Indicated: 56.0,mm
